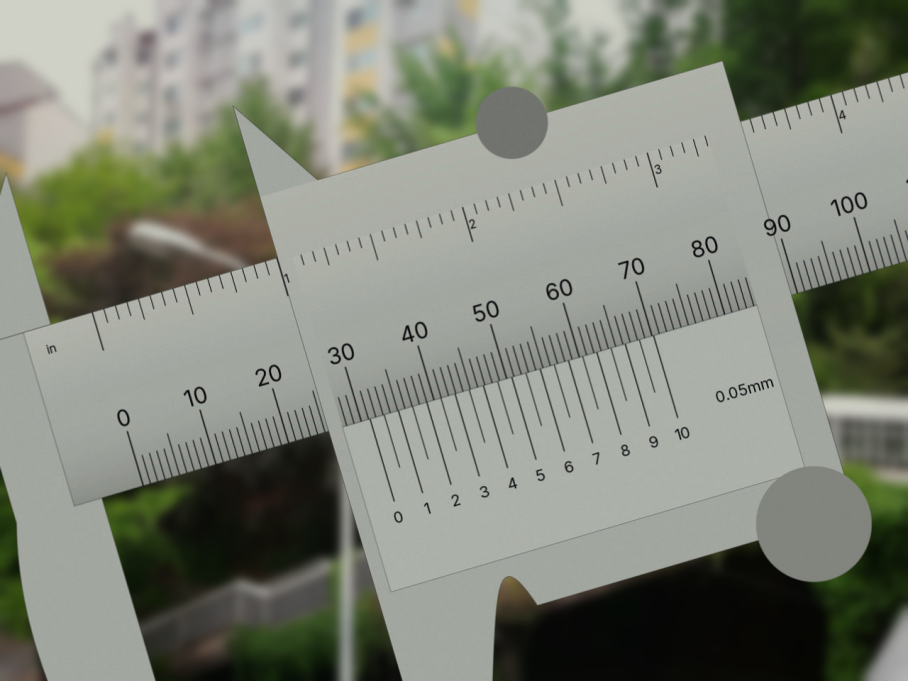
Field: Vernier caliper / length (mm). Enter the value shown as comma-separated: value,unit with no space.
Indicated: 31.2,mm
